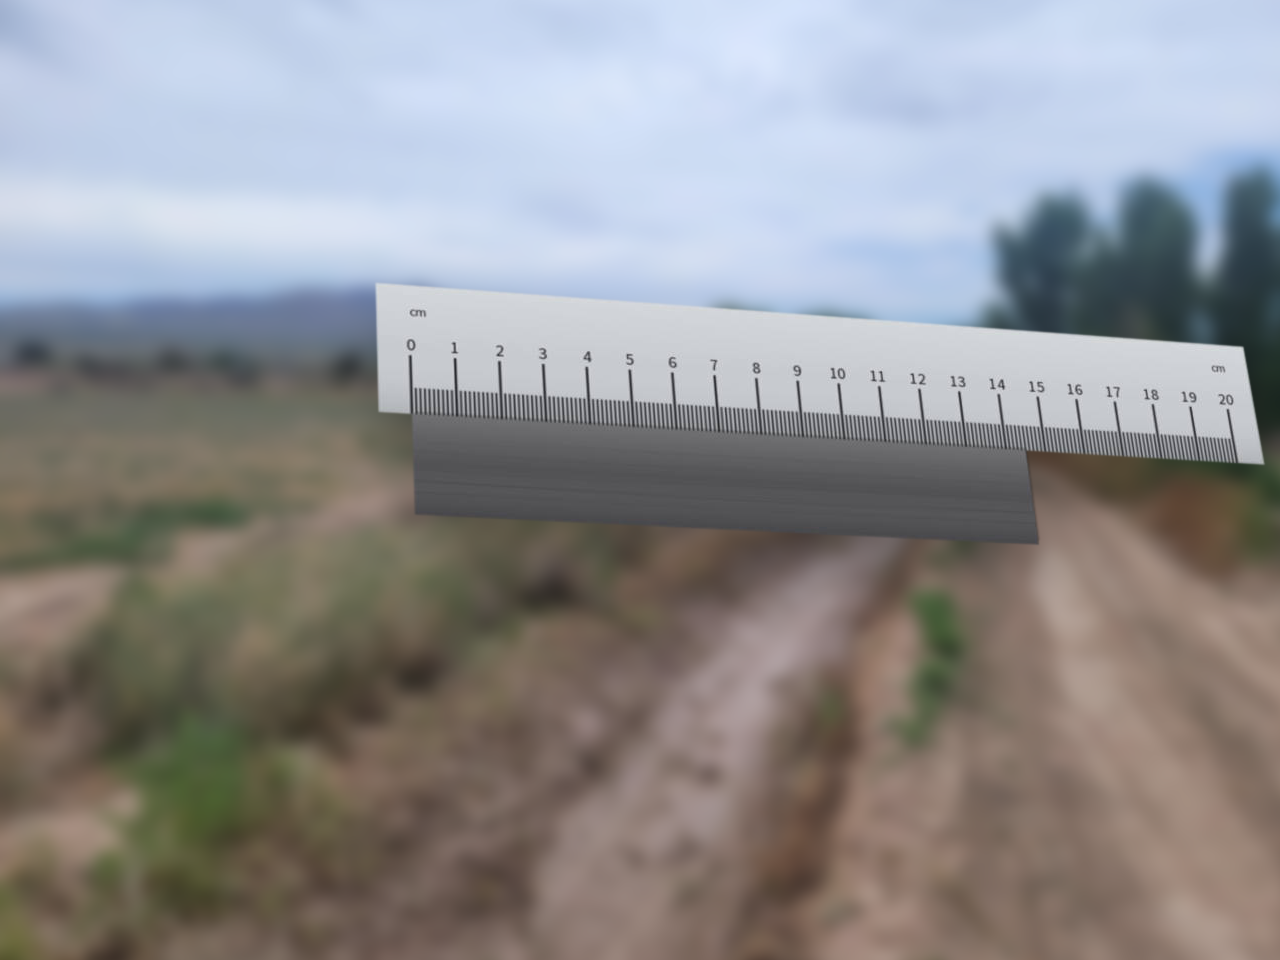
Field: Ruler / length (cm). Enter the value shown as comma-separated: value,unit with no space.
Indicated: 14.5,cm
